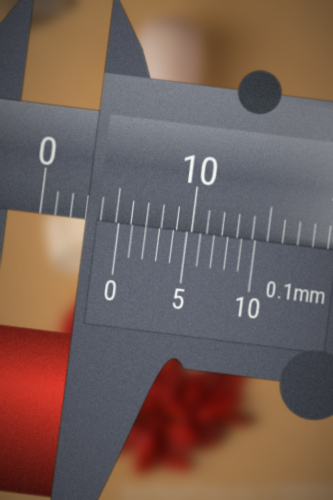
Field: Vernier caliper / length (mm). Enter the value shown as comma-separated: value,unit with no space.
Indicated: 5.2,mm
